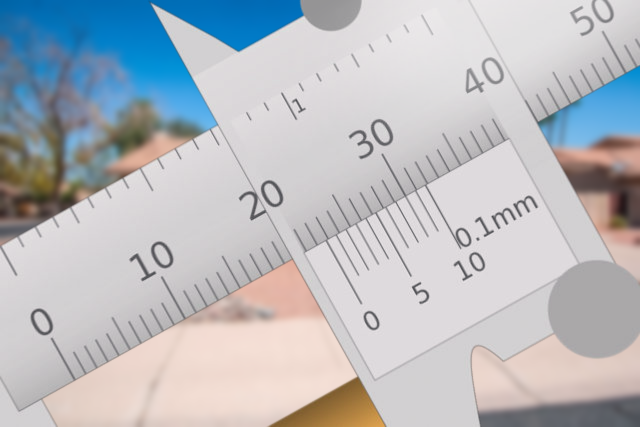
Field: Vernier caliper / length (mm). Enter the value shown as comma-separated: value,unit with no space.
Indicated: 22.8,mm
